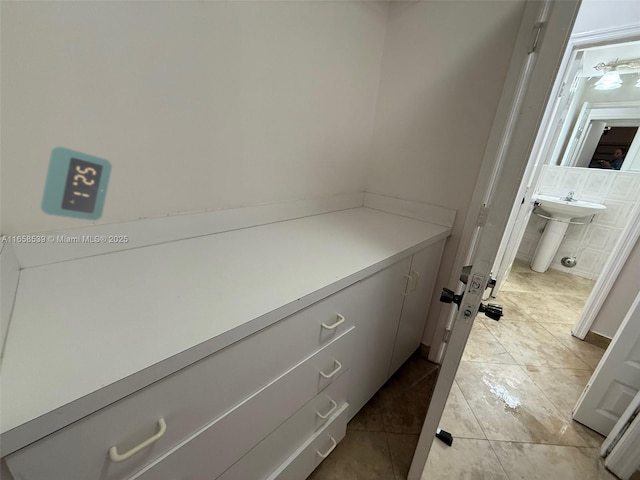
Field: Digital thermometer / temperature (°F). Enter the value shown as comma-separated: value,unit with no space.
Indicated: 52.1,°F
